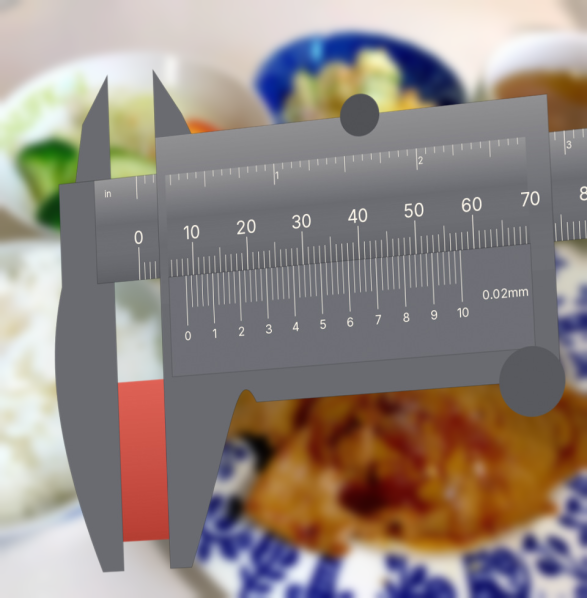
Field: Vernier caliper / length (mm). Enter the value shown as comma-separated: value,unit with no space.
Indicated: 8.6,mm
